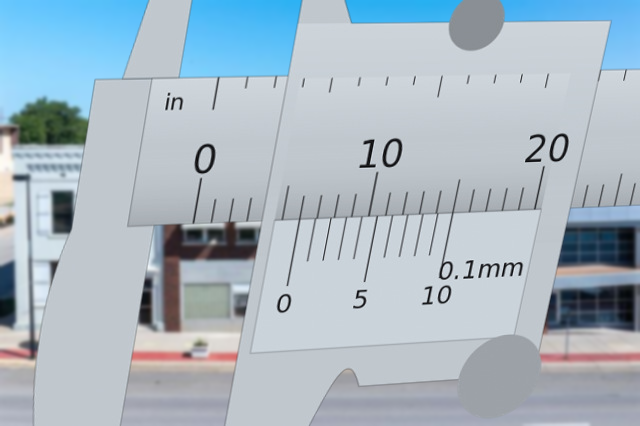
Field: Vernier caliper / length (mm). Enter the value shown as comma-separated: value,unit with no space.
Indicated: 6.0,mm
